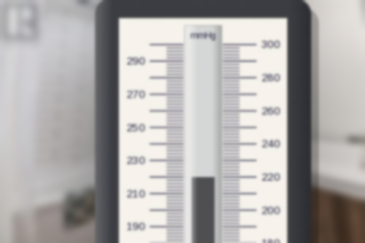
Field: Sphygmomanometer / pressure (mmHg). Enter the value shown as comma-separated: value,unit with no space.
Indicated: 220,mmHg
